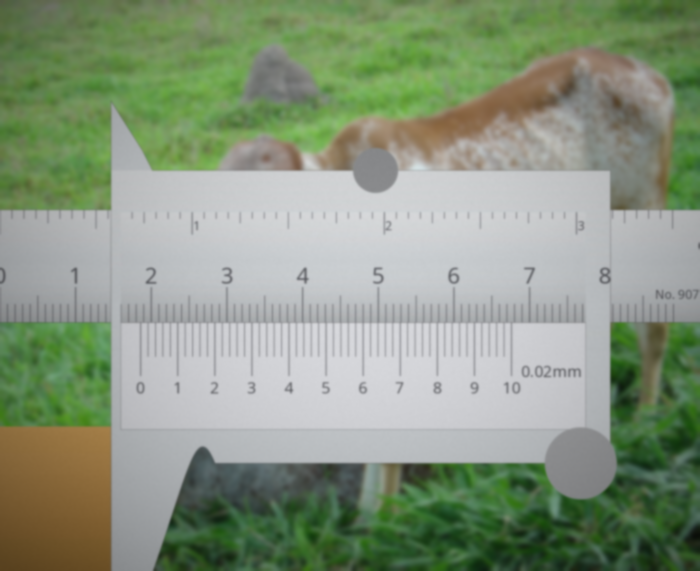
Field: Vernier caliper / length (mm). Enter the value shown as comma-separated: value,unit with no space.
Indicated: 18.6,mm
